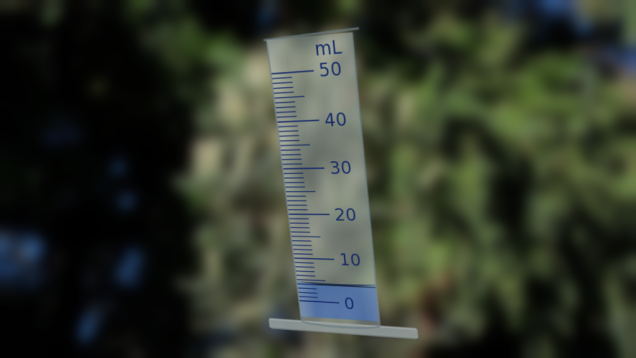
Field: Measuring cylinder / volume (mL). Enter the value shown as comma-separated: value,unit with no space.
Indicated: 4,mL
